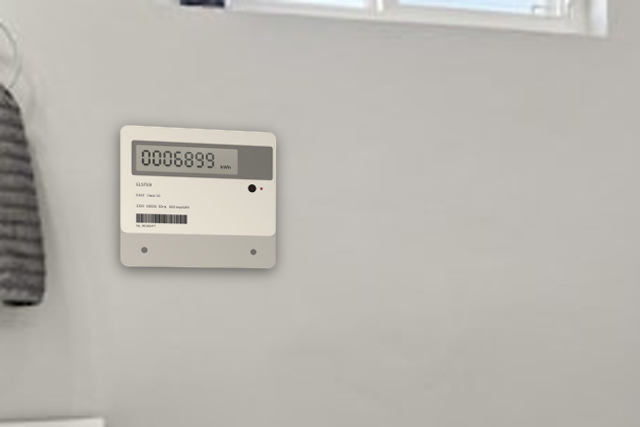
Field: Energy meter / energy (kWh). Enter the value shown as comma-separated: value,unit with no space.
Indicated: 6899,kWh
